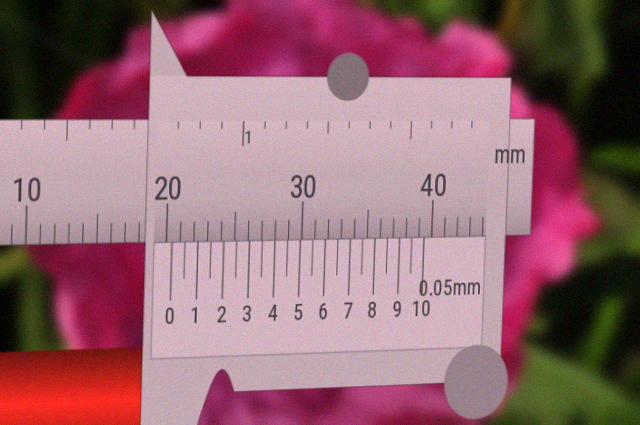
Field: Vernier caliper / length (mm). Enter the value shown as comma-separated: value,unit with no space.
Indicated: 20.4,mm
